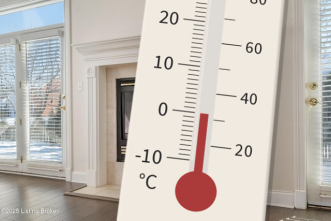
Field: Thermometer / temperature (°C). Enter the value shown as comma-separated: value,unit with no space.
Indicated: 0,°C
